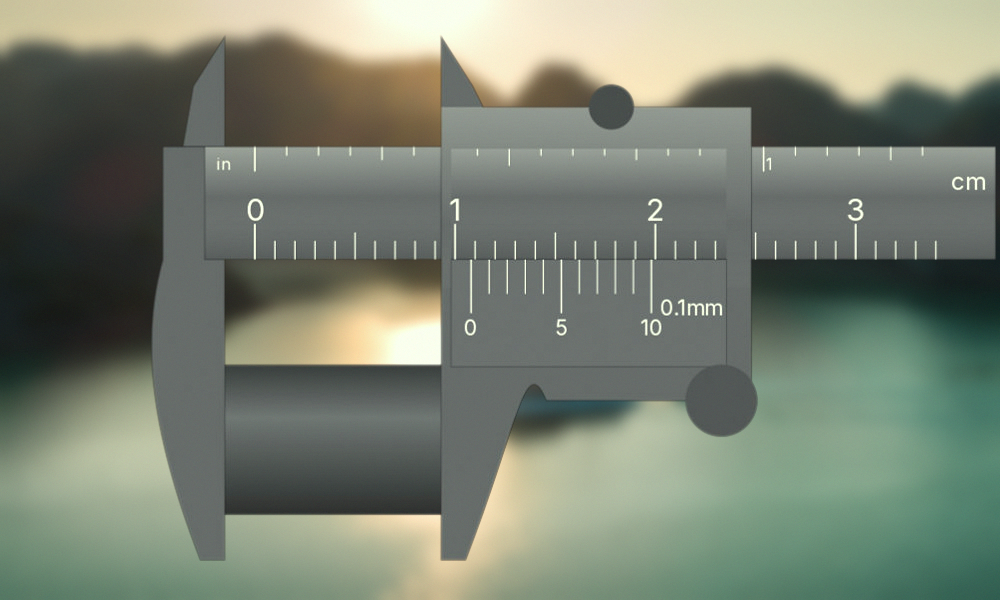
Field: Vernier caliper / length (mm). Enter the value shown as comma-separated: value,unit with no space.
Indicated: 10.8,mm
